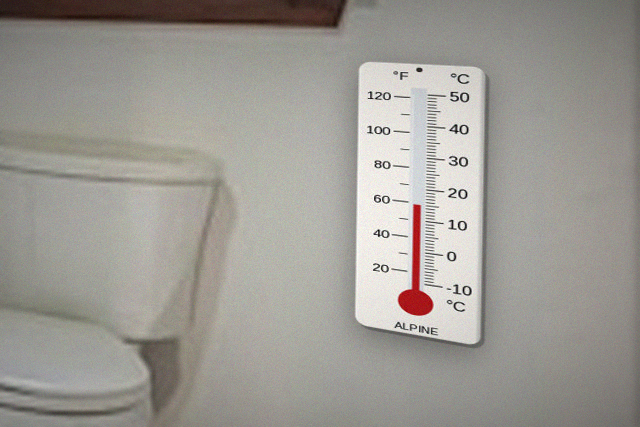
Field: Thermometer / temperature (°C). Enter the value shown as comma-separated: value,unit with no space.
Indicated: 15,°C
